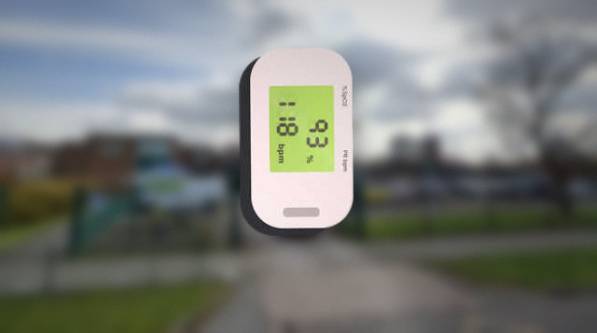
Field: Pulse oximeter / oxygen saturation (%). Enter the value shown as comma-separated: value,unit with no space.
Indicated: 93,%
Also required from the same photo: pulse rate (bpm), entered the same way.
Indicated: 118,bpm
